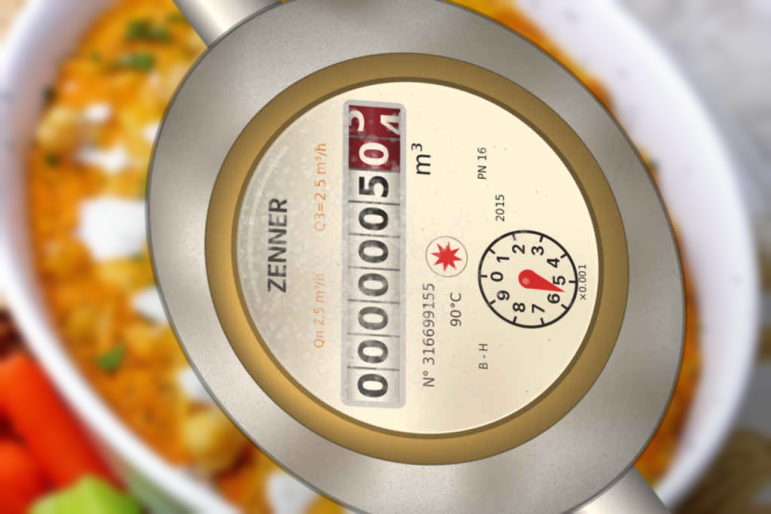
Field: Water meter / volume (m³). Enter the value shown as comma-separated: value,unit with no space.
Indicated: 5.035,m³
